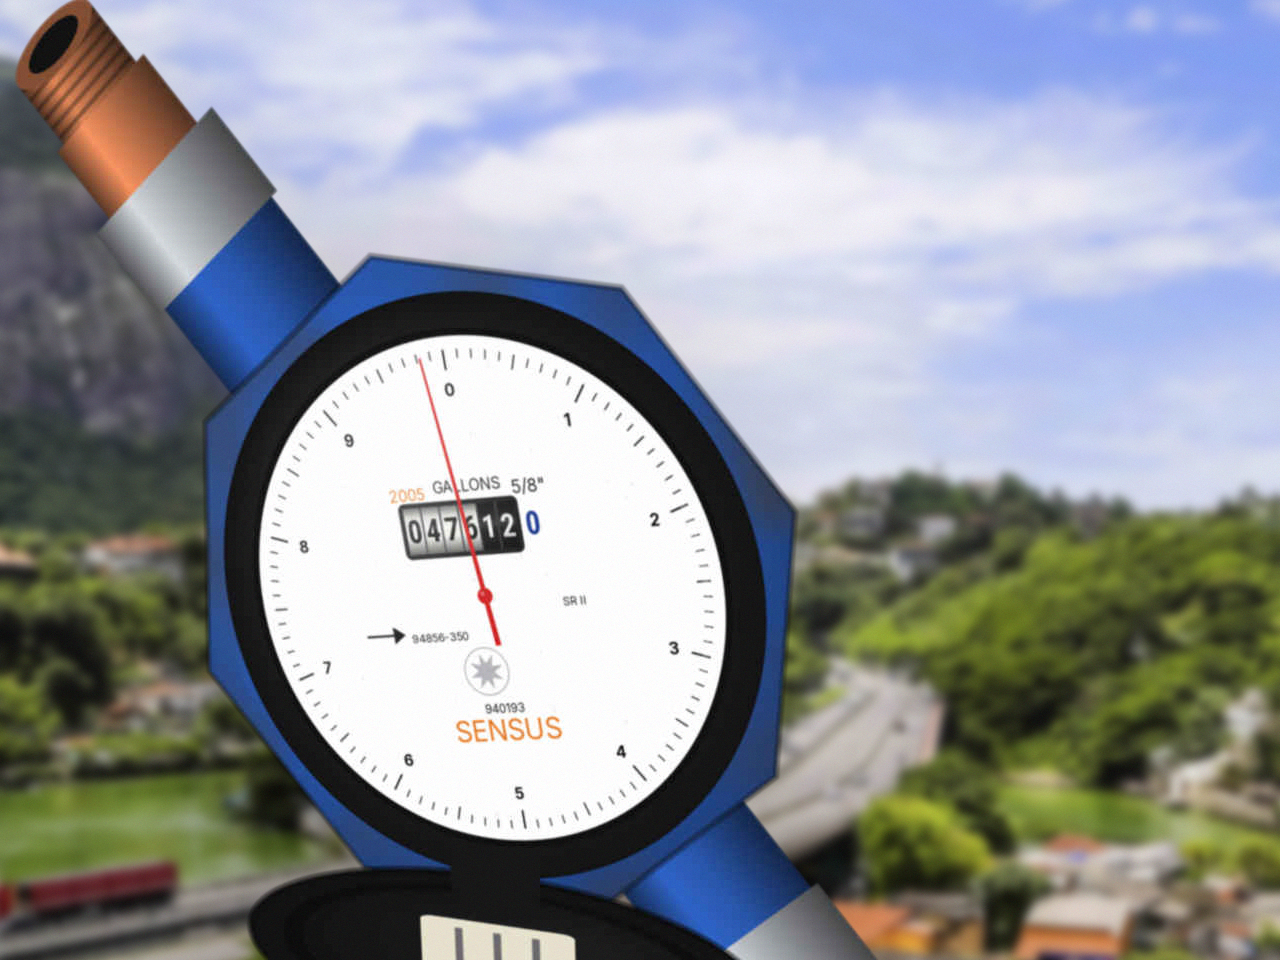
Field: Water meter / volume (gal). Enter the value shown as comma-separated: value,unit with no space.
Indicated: 476119.8,gal
